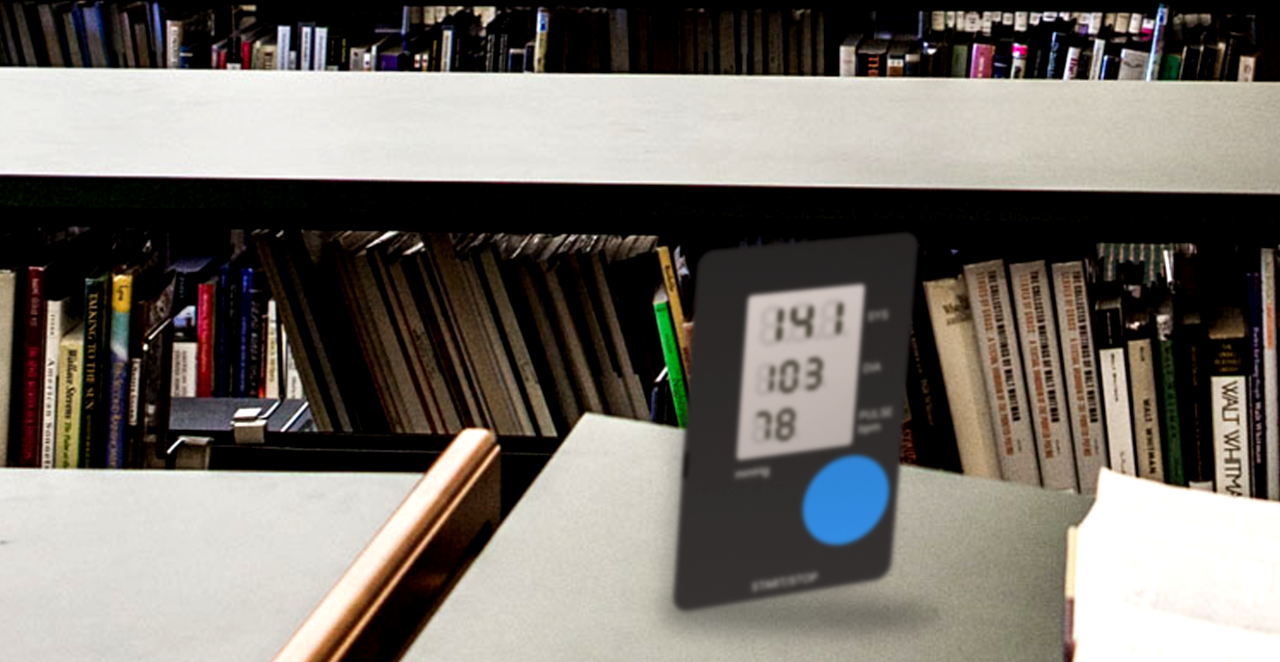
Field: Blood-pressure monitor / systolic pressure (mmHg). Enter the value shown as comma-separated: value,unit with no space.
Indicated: 141,mmHg
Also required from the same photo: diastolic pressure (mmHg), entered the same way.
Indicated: 103,mmHg
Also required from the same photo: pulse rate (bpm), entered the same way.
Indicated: 78,bpm
